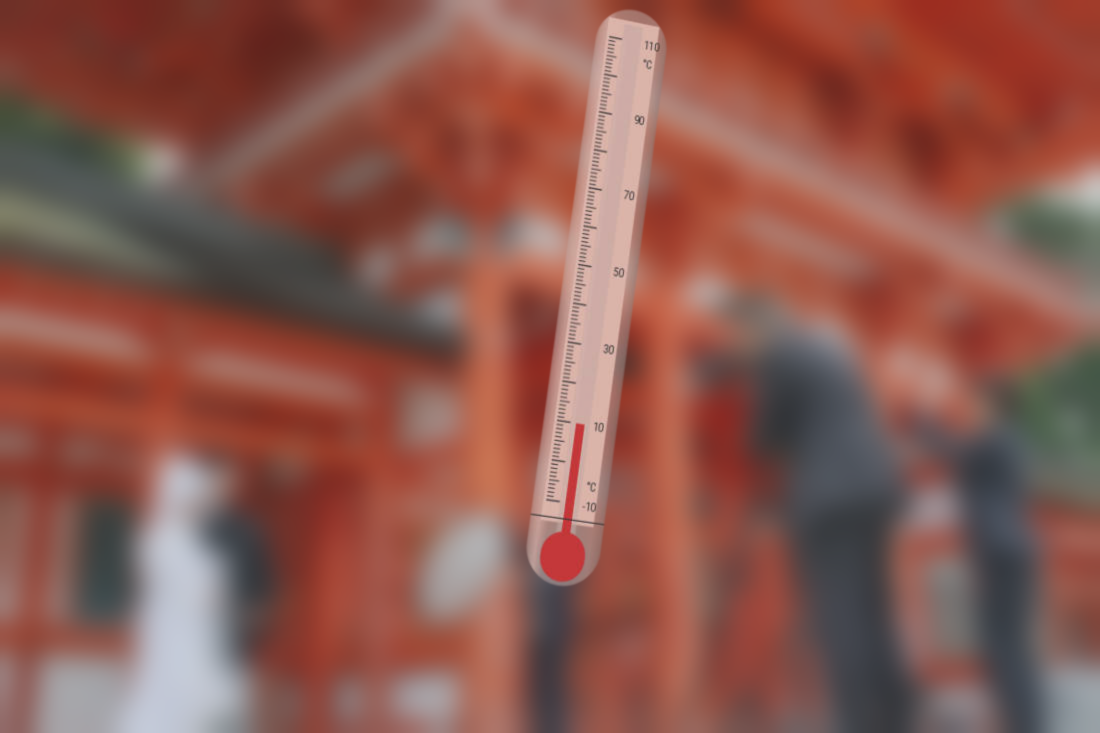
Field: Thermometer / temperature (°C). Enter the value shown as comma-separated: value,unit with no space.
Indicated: 10,°C
